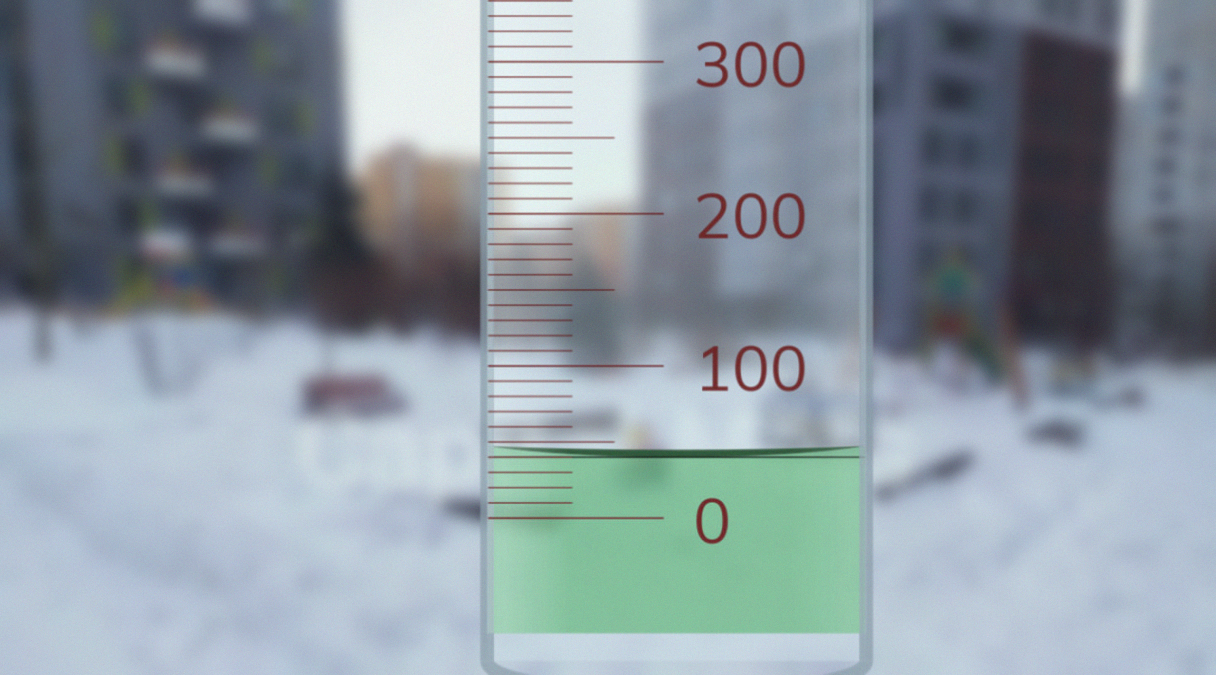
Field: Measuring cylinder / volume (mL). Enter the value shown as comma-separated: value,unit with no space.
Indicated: 40,mL
